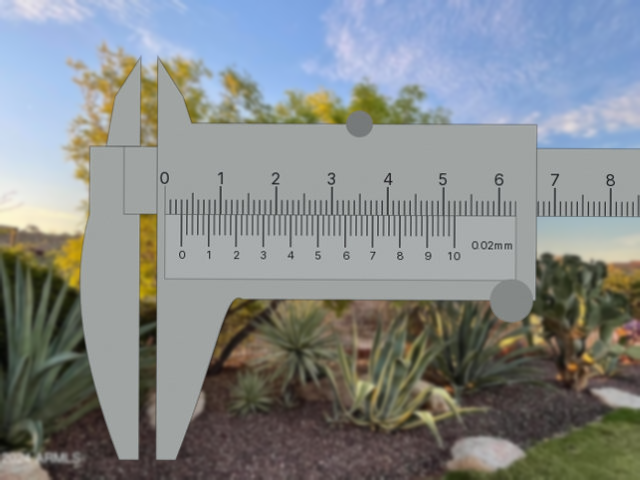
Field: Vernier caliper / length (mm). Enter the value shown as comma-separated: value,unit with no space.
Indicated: 3.0,mm
